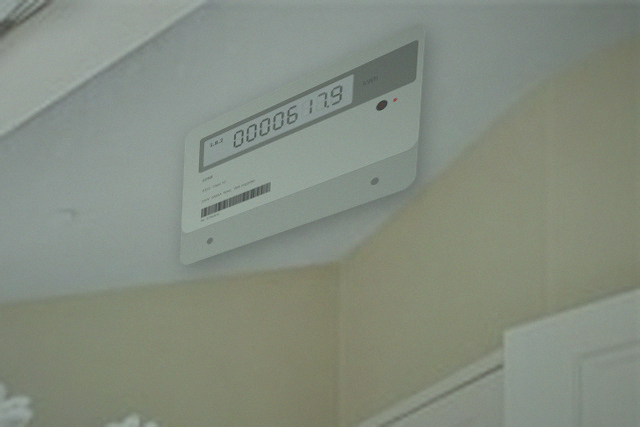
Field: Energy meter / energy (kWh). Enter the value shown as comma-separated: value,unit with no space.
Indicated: 617.9,kWh
